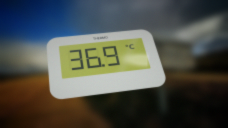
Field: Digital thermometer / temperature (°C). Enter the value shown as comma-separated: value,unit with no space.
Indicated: 36.9,°C
